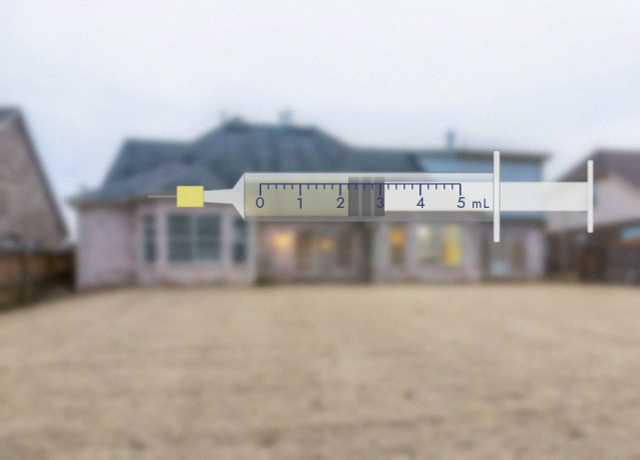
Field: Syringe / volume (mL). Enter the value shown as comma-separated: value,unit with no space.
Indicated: 2.2,mL
